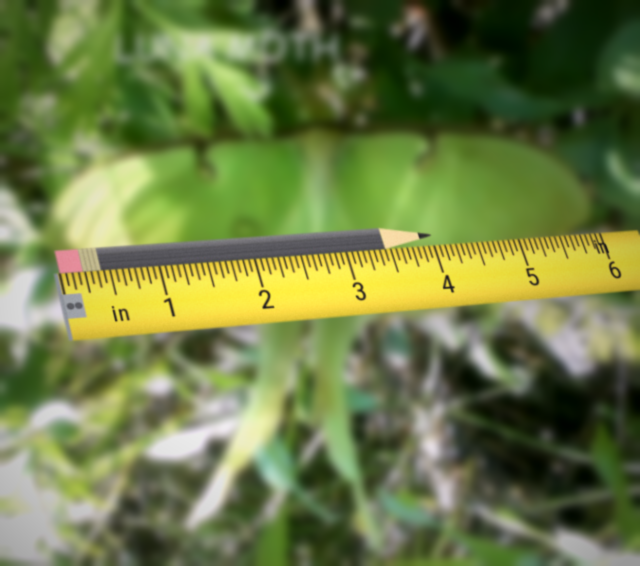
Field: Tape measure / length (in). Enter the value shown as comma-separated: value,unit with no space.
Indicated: 4,in
